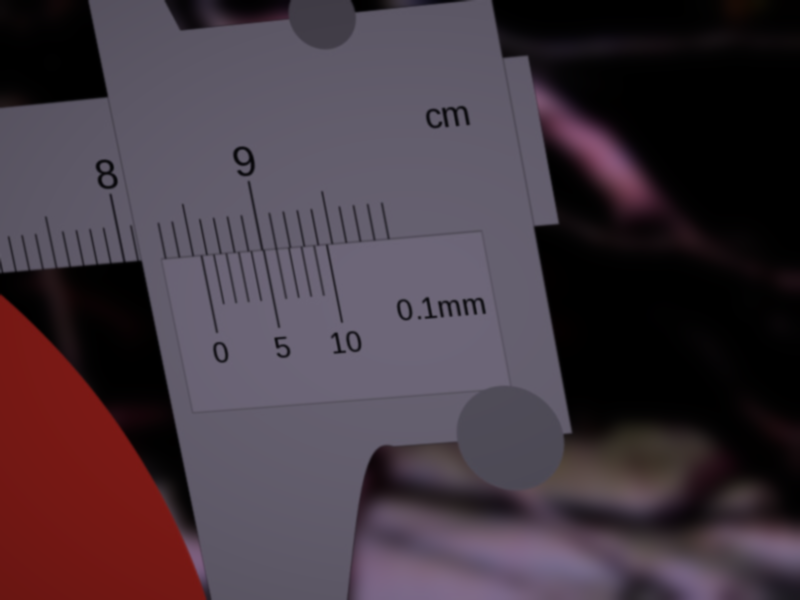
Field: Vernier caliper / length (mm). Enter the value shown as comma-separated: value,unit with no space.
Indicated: 85.6,mm
